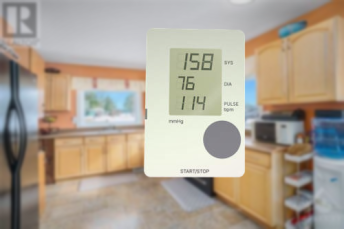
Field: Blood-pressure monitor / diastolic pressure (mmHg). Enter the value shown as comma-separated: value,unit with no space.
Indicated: 76,mmHg
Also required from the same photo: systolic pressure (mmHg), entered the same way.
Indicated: 158,mmHg
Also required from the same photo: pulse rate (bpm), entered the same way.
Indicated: 114,bpm
